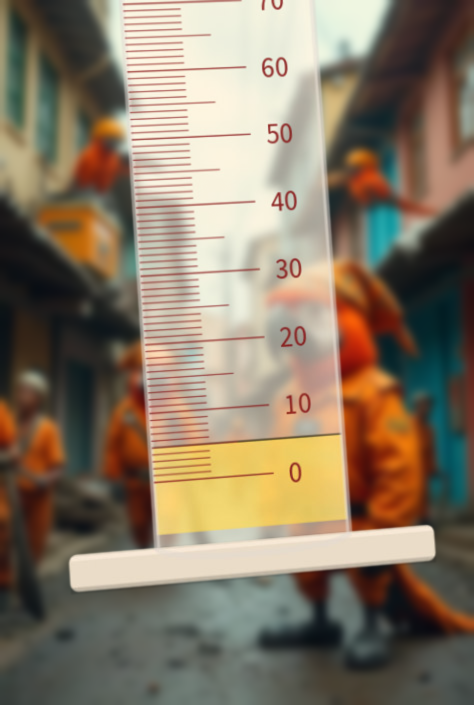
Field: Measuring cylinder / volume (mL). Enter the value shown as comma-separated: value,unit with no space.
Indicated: 5,mL
